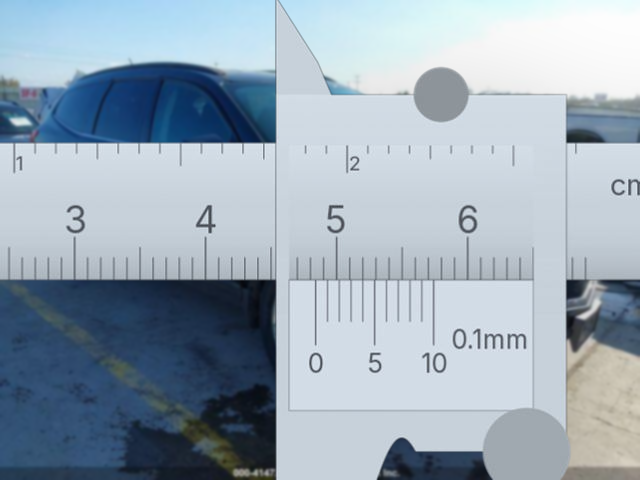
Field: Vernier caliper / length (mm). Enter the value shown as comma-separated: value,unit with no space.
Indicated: 48.4,mm
